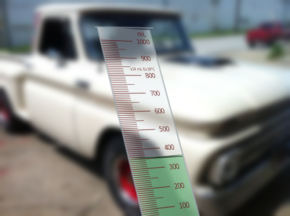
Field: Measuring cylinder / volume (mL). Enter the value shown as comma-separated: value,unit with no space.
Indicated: 350,mL
